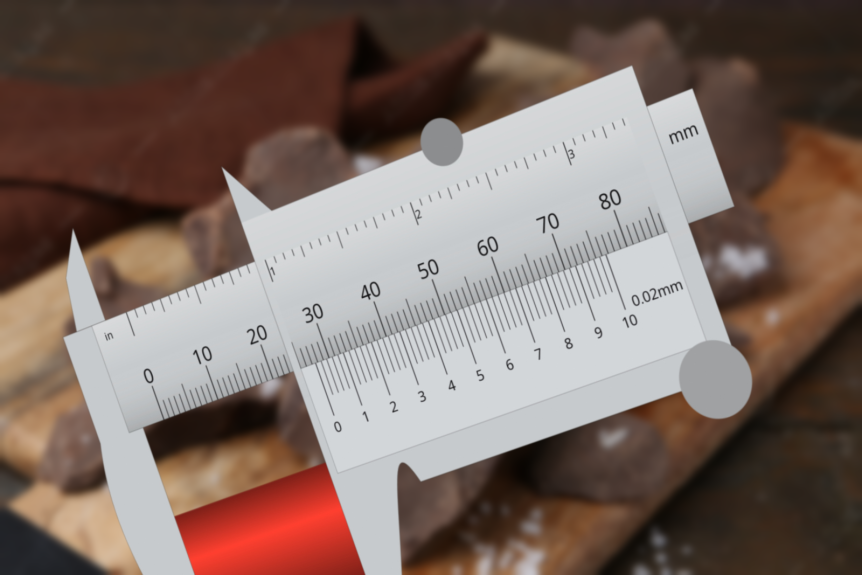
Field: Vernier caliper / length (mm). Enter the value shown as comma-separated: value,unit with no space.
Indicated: 27.6,mm
